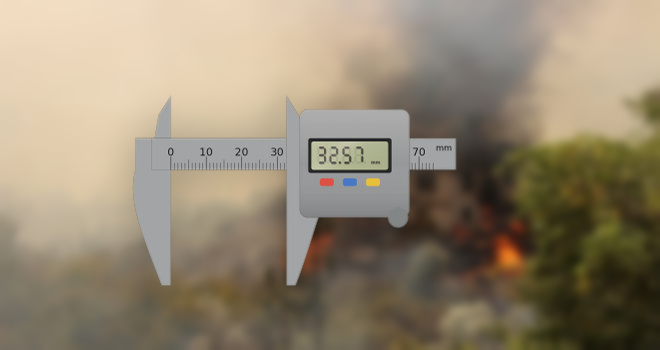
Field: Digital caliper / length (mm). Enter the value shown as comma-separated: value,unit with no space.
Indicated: 32.57,mm
